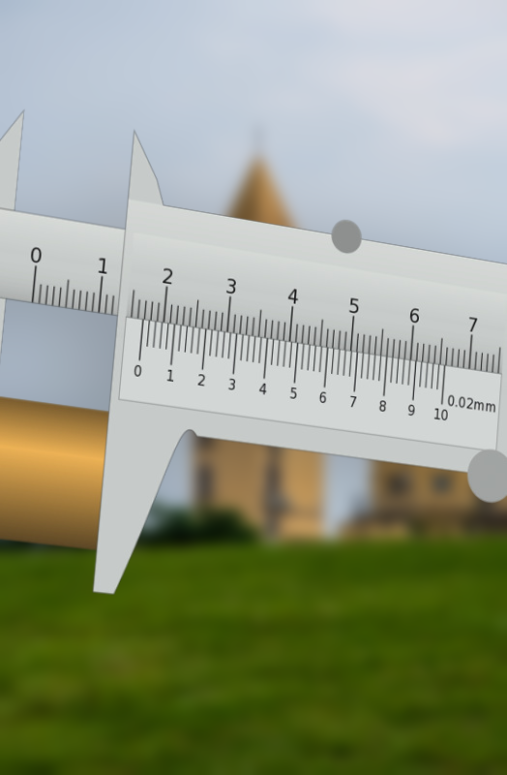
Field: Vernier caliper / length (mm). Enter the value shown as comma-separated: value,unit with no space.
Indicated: 16.8,mm
